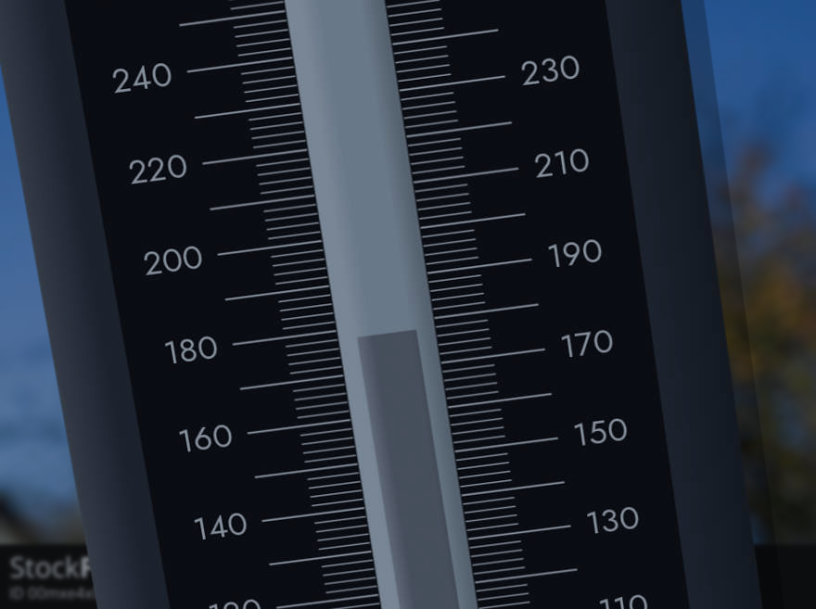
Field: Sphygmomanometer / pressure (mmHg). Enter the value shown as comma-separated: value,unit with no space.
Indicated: 178,mmHg
